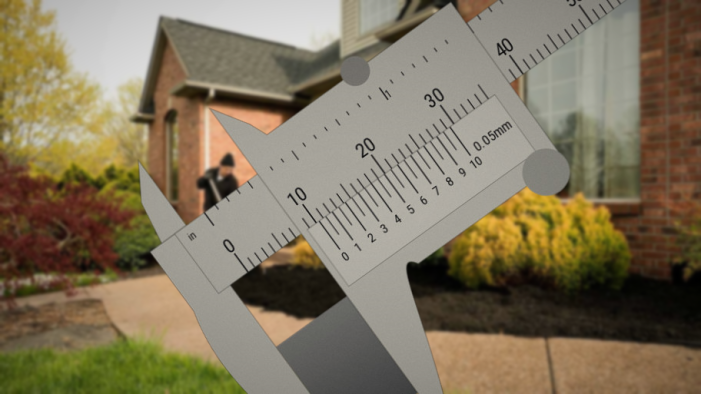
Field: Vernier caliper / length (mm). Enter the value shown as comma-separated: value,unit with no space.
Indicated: 10.4,mm
